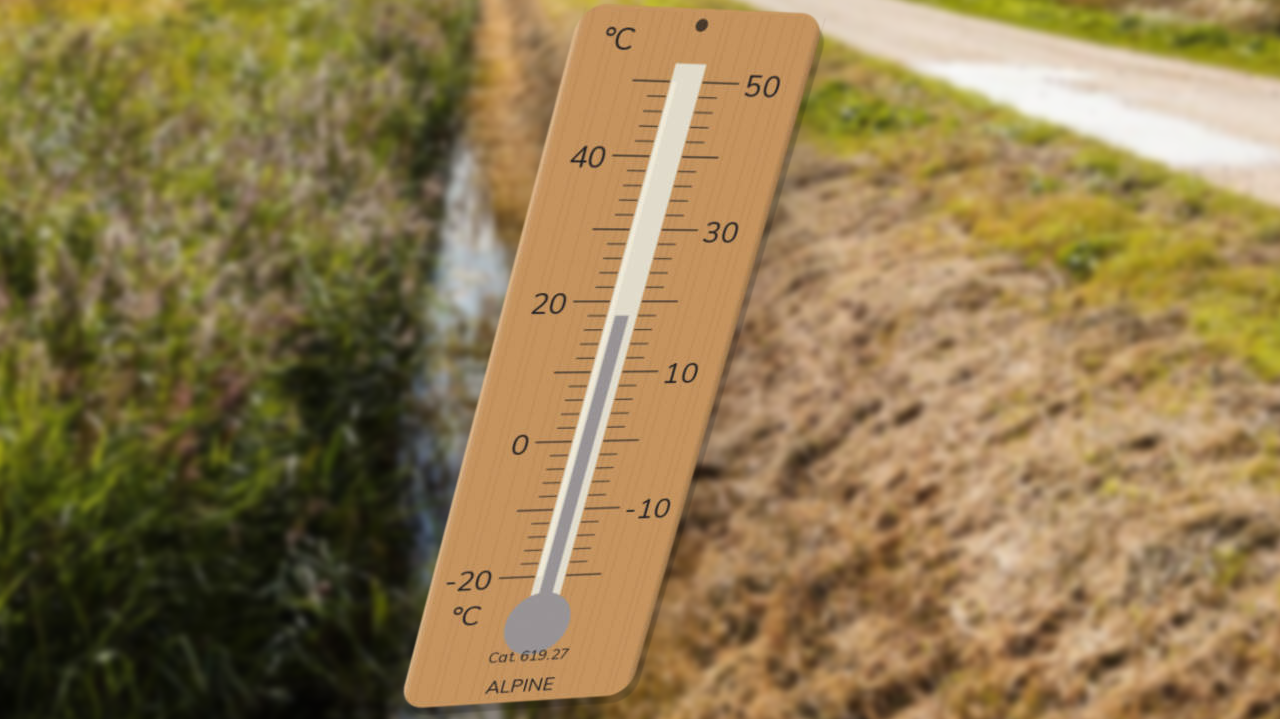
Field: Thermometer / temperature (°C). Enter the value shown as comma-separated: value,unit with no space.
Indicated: 18,°C
